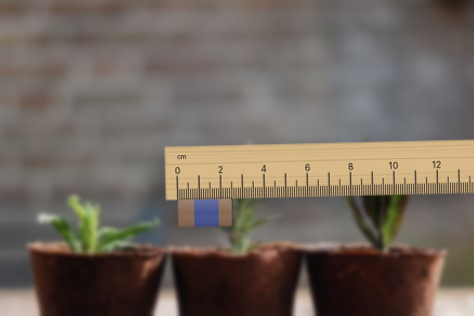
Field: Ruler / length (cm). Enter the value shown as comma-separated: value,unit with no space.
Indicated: 2.5,cm
